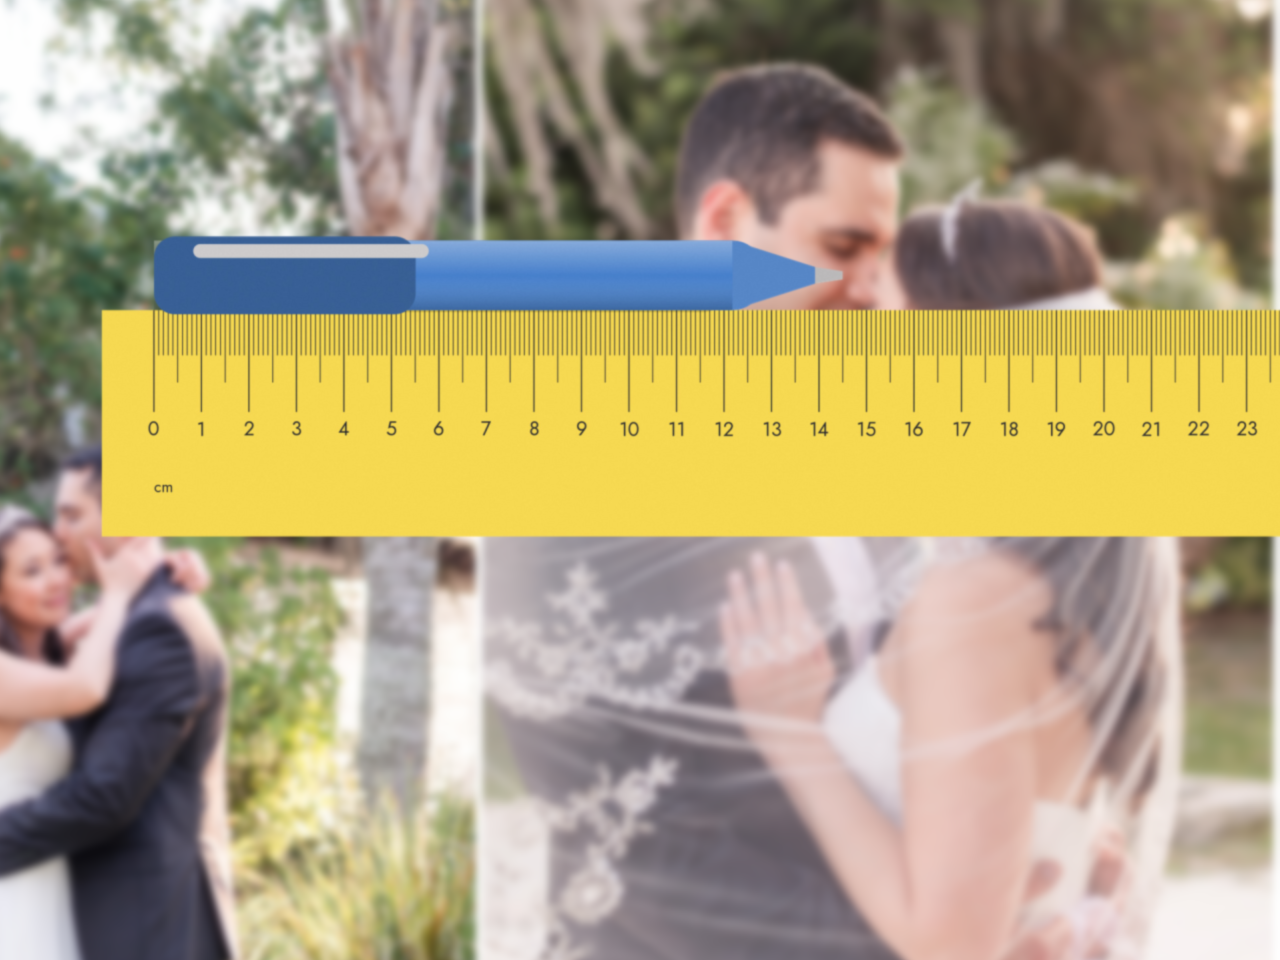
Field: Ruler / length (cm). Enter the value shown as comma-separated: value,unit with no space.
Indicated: 14.5,cm
